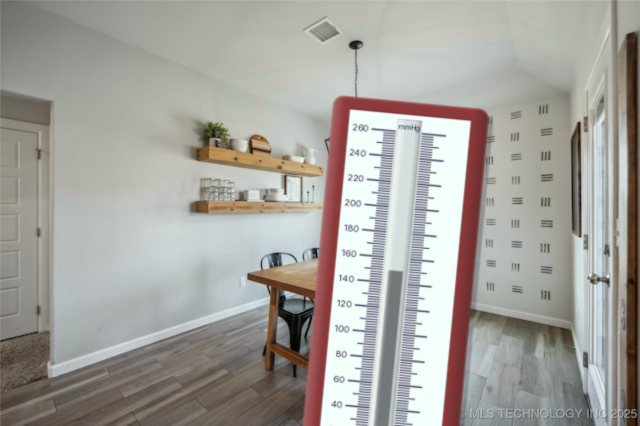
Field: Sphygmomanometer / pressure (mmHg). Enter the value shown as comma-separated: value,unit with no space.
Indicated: 150,mmHg
